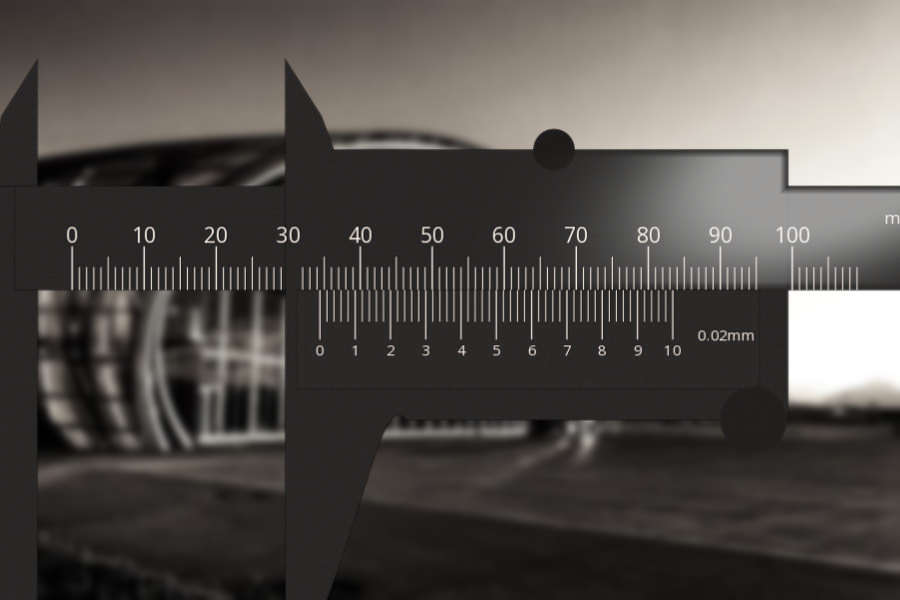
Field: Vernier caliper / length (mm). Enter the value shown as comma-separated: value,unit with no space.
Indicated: 34.4,mm
